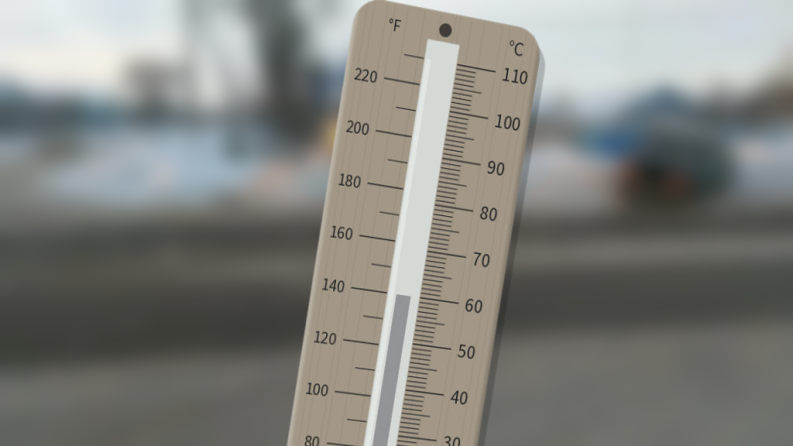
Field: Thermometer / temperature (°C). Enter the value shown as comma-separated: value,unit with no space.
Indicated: 60,°C
